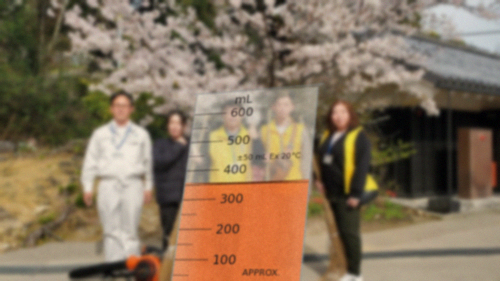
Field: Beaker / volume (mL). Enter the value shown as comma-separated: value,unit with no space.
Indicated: 350,mL
